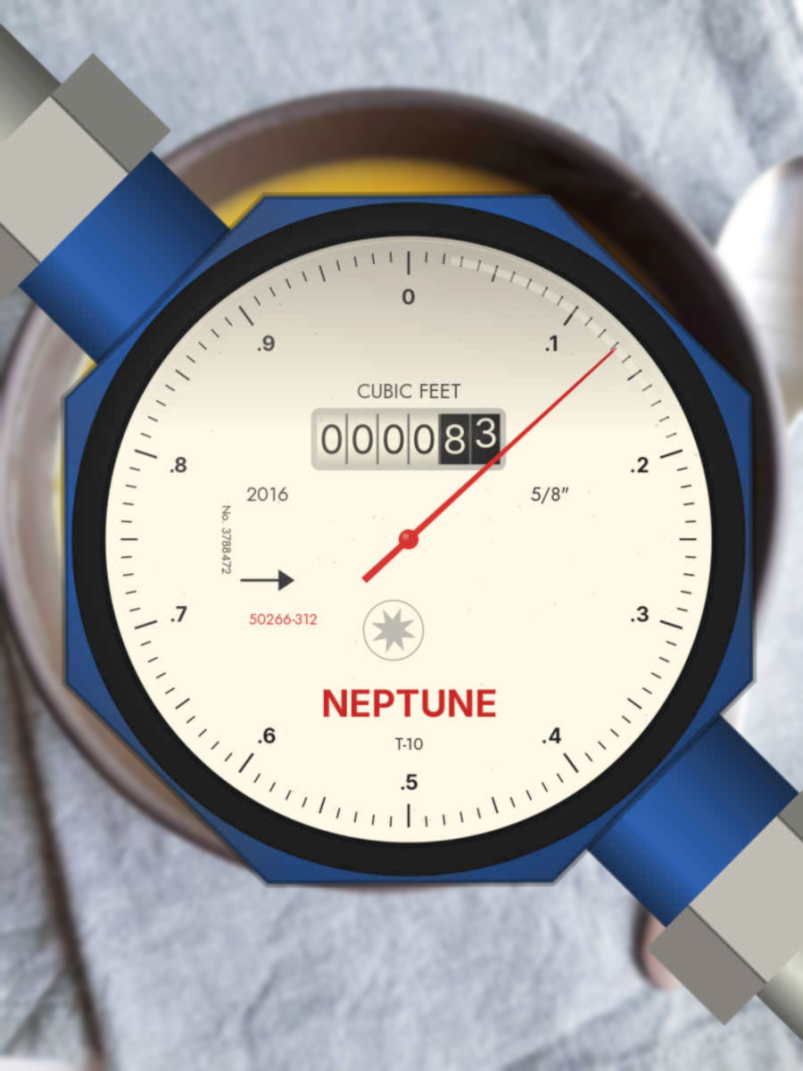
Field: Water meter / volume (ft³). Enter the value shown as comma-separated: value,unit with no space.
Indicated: 83.13,ft³
